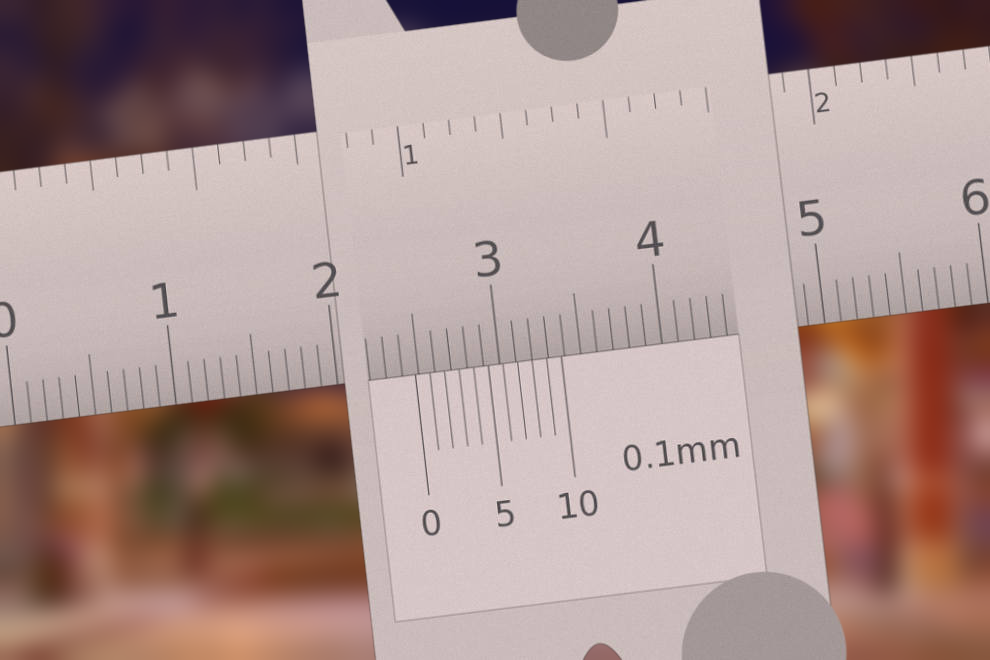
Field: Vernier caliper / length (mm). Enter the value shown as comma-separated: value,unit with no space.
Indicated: 24.8,mm
